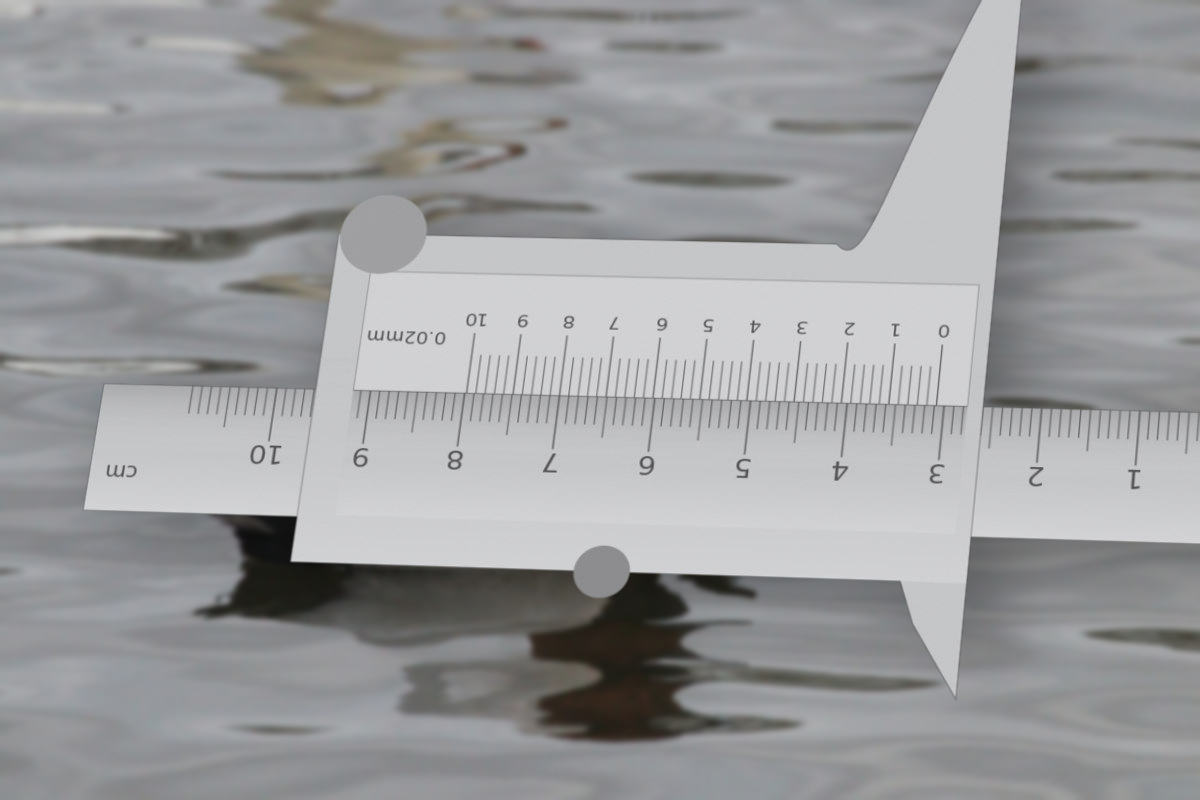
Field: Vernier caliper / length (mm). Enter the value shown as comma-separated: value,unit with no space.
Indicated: 30.8,mm
